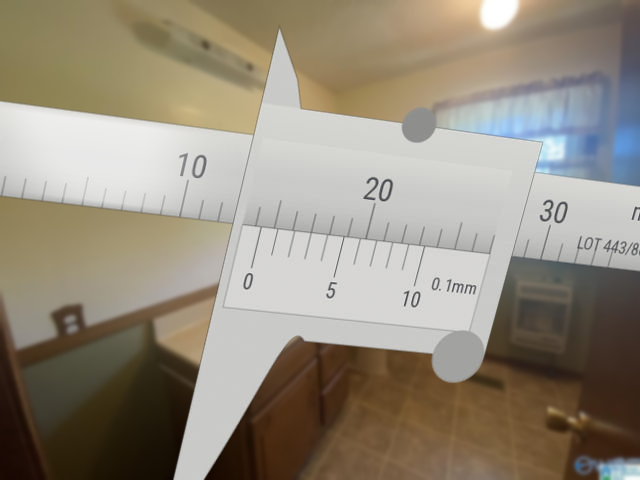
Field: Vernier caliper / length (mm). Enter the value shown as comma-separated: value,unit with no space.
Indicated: 14.3,mm
